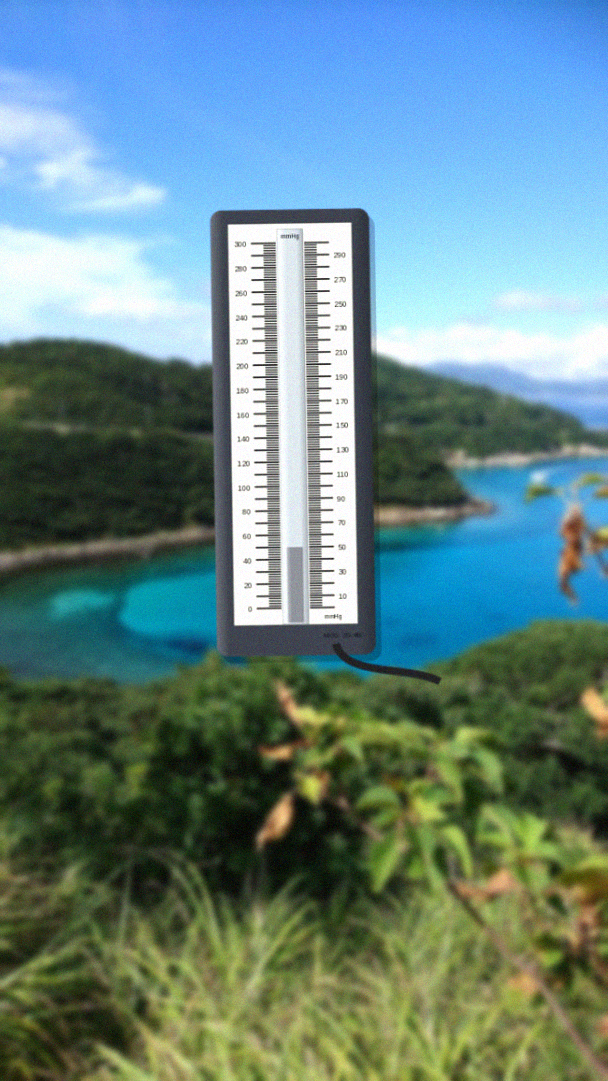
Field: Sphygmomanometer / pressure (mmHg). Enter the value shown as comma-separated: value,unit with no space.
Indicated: 50,mmHg
